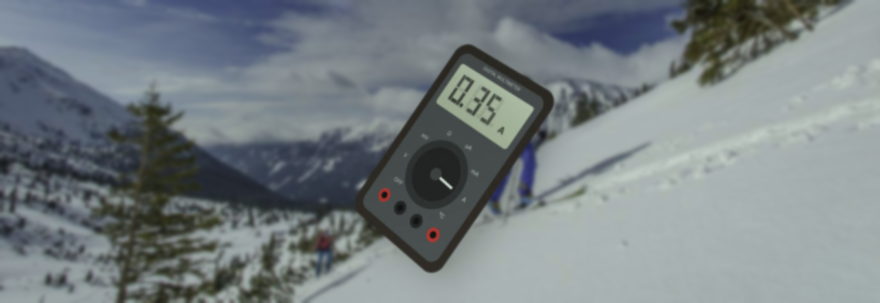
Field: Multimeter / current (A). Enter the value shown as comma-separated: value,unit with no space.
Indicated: 0.35,A
